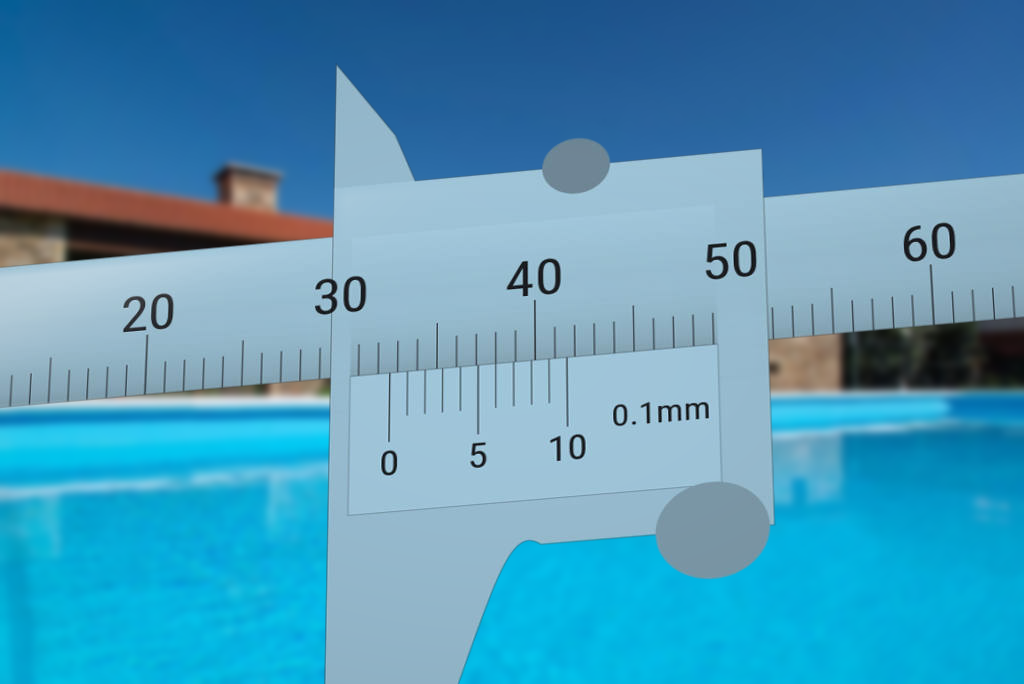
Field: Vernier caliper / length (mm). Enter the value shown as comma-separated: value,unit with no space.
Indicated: 32.6,mm
